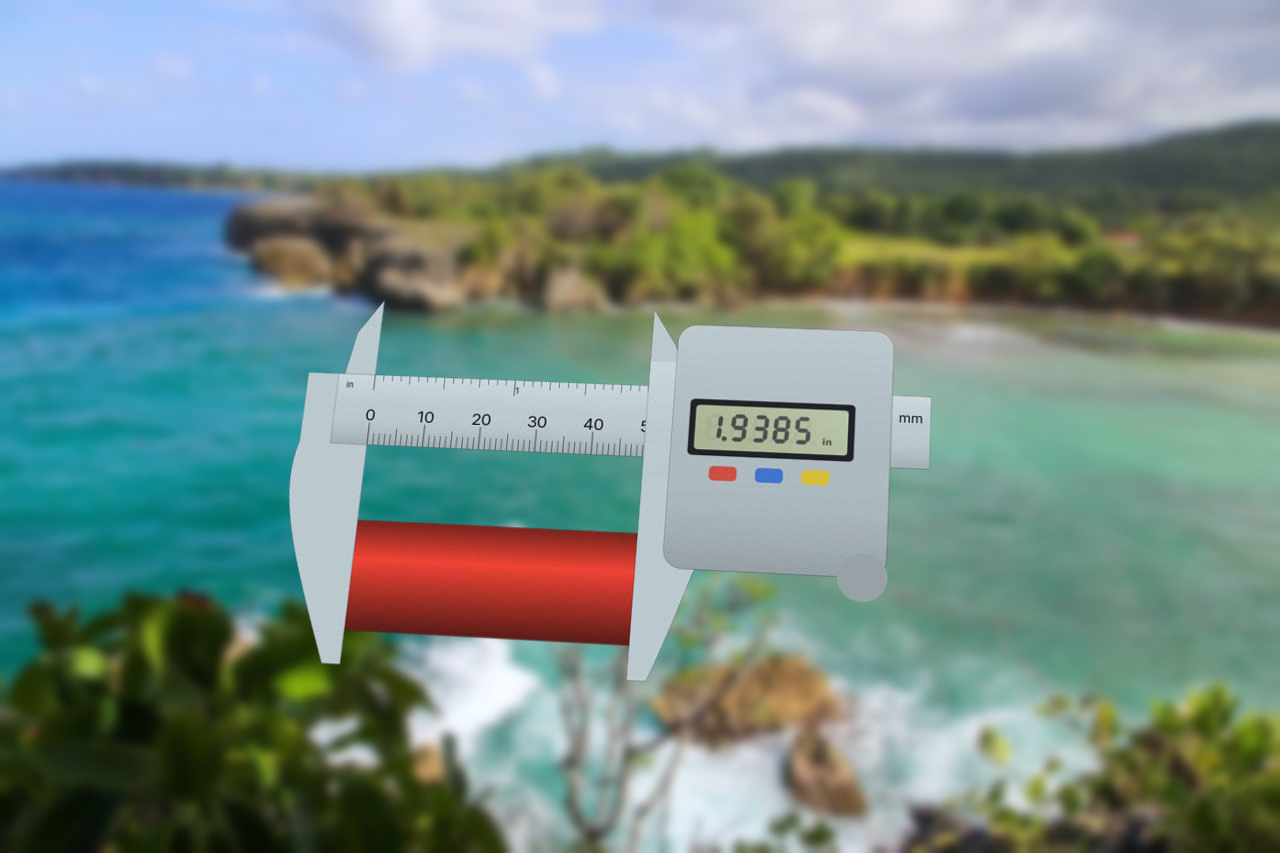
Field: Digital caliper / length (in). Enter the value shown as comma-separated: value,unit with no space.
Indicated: 1.9385,in
